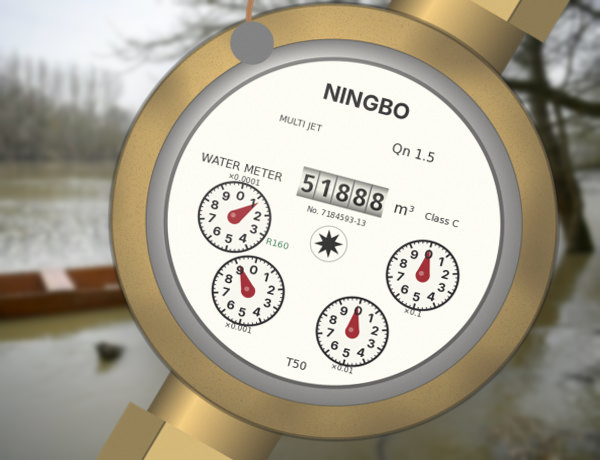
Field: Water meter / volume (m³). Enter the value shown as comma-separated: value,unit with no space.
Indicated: 51887.9991,m³
